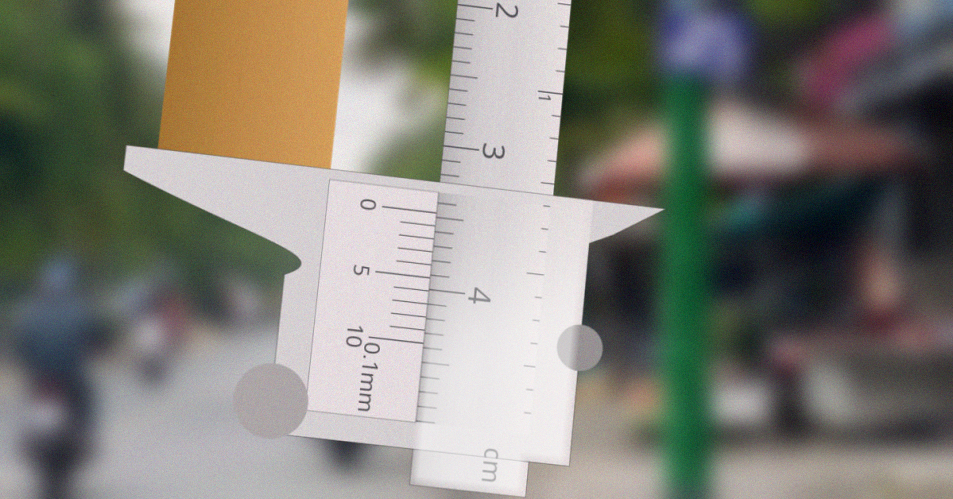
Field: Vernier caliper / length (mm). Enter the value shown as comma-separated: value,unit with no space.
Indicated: 34.7,mm
